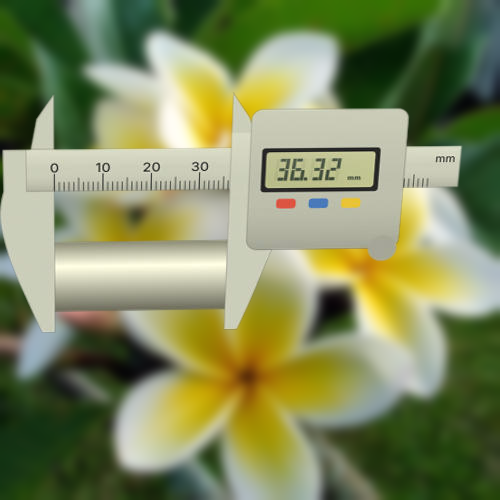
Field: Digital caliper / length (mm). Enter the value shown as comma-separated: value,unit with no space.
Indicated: 36.32,mm
